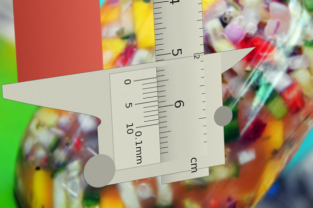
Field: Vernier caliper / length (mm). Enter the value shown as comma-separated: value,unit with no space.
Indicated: 54.2,mm
